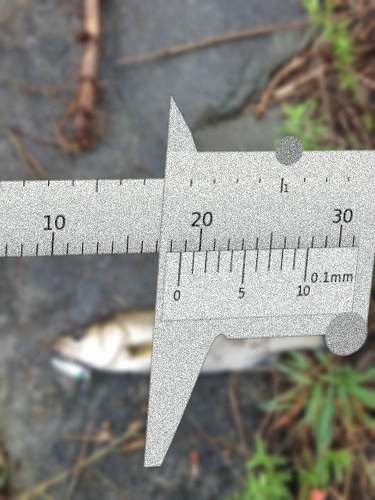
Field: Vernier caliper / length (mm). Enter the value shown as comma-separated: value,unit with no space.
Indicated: 18.7,mm
